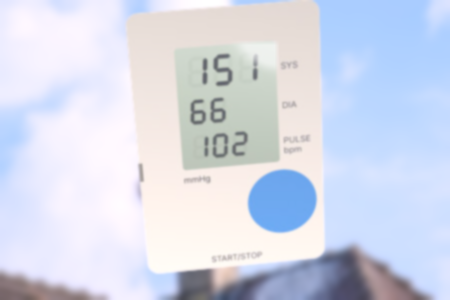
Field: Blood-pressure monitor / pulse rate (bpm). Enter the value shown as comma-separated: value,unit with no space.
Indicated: 102,bpm
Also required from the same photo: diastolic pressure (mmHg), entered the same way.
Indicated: 66,mmHg
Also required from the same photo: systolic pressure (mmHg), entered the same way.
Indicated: 151,mmHg
